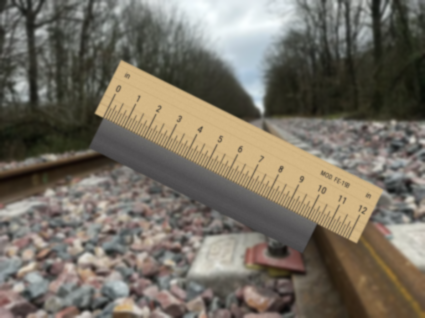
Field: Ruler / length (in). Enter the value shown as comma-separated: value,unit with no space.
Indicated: 10.5,in
